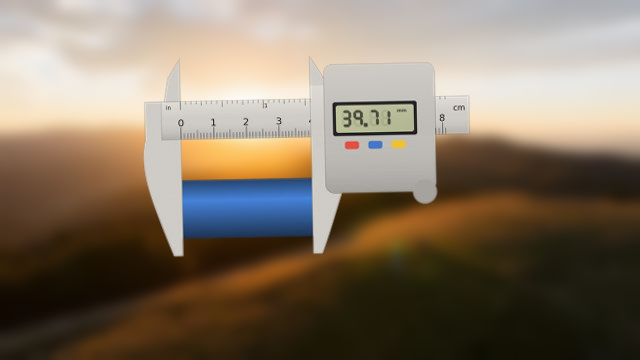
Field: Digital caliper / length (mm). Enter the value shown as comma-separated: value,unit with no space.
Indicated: 39.71,mm
